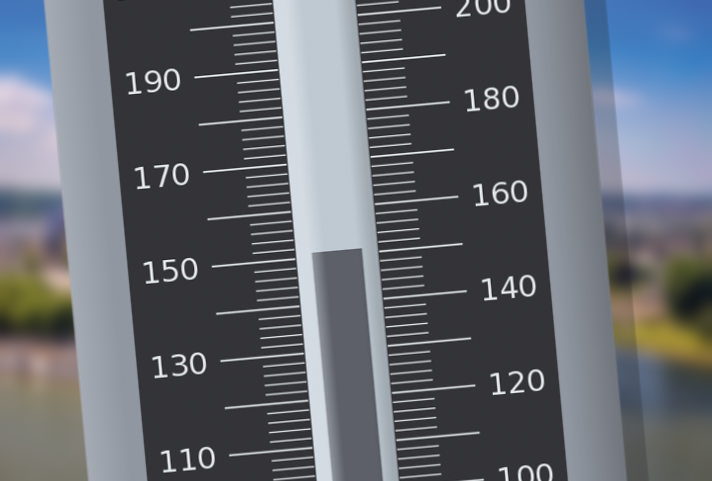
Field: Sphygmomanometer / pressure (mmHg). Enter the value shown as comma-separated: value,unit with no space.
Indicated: 151,mmHg
